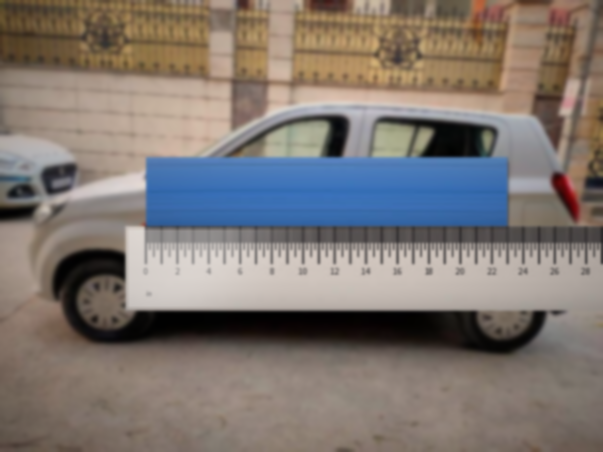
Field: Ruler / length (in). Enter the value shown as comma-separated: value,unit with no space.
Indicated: 23,in
